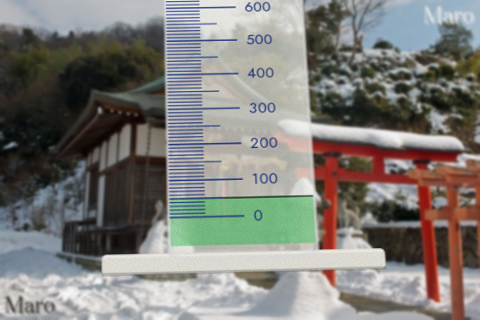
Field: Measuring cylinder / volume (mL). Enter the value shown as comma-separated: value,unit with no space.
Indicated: 50,mL
